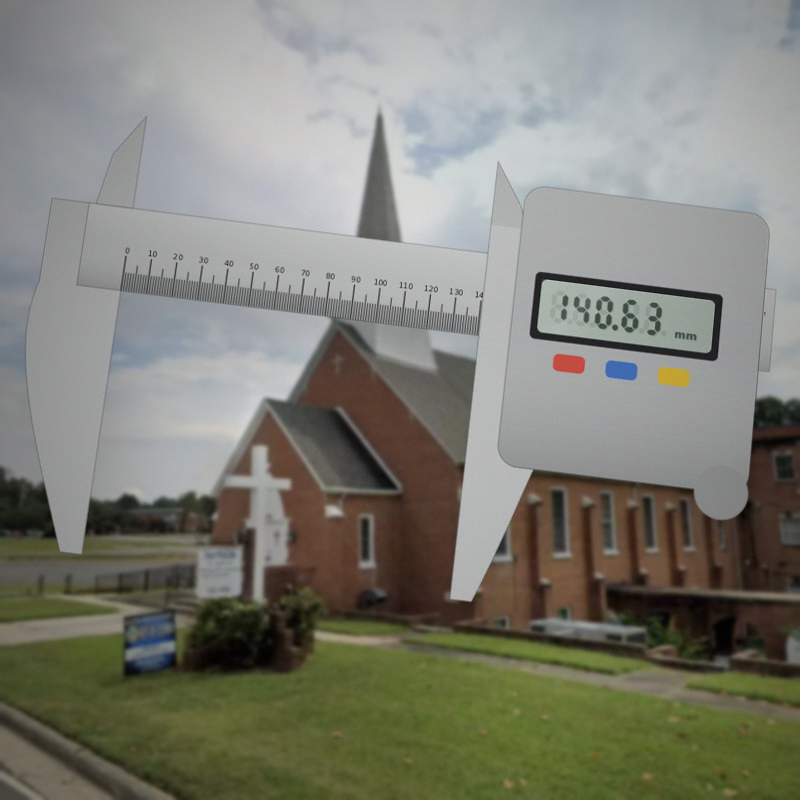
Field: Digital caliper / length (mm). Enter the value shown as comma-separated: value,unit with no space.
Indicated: 140.63,mm
